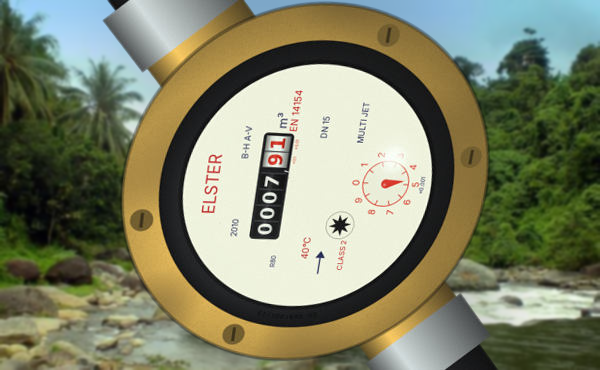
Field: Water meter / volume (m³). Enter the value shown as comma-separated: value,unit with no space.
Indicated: 7.914,m³
